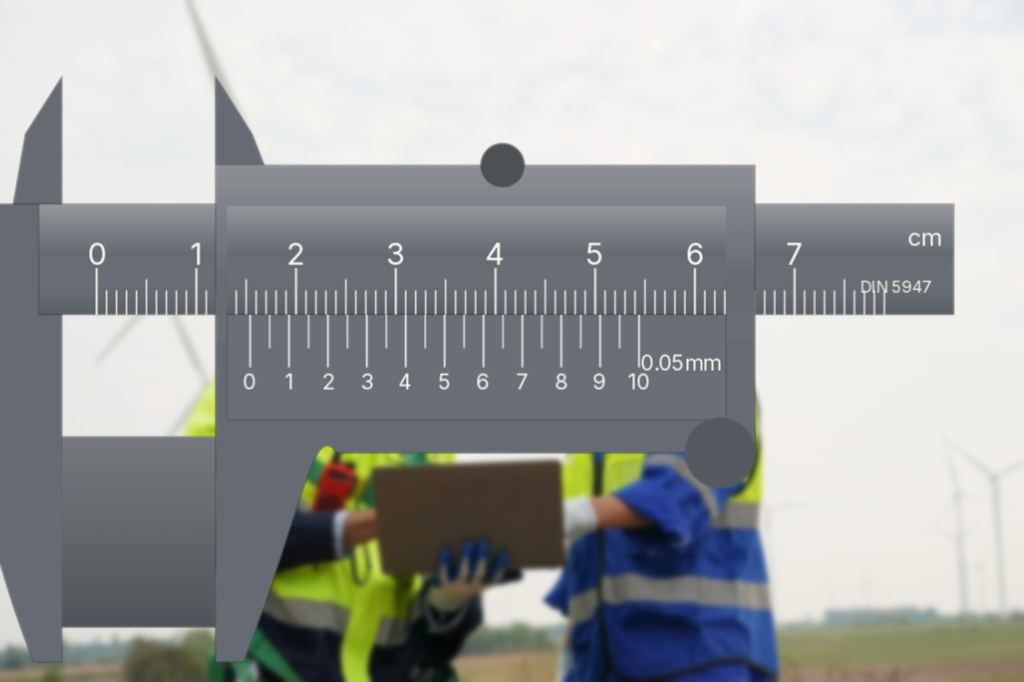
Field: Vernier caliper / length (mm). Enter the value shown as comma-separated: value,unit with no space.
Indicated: 15.4,mm
